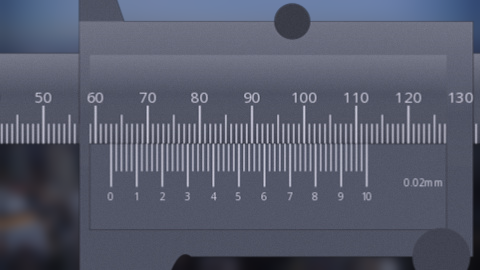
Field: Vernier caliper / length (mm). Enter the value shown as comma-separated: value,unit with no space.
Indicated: 63.0,mm
